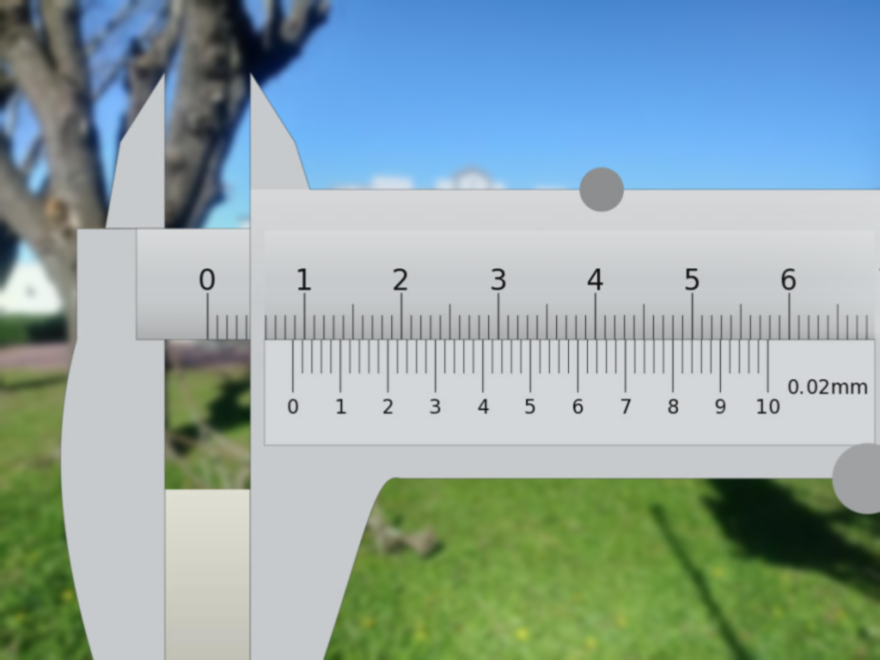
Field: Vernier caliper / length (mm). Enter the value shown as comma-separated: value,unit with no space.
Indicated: 8.8,mm
